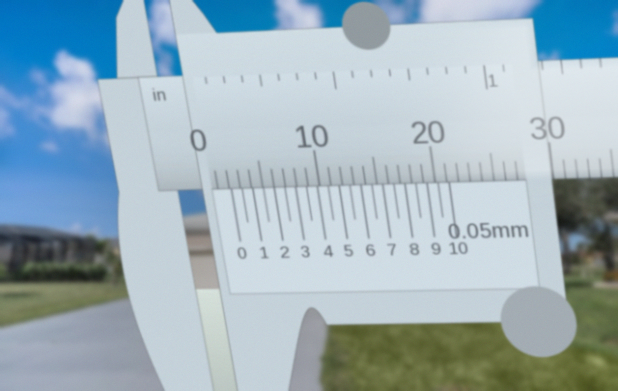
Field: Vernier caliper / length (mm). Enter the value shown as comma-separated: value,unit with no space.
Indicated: 2.2,mm
